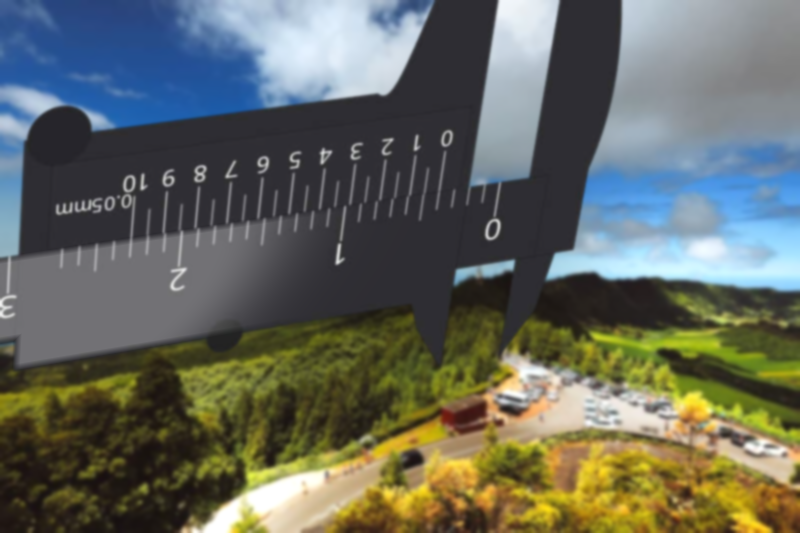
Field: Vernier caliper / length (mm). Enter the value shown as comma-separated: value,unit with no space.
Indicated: 4.0,mm
